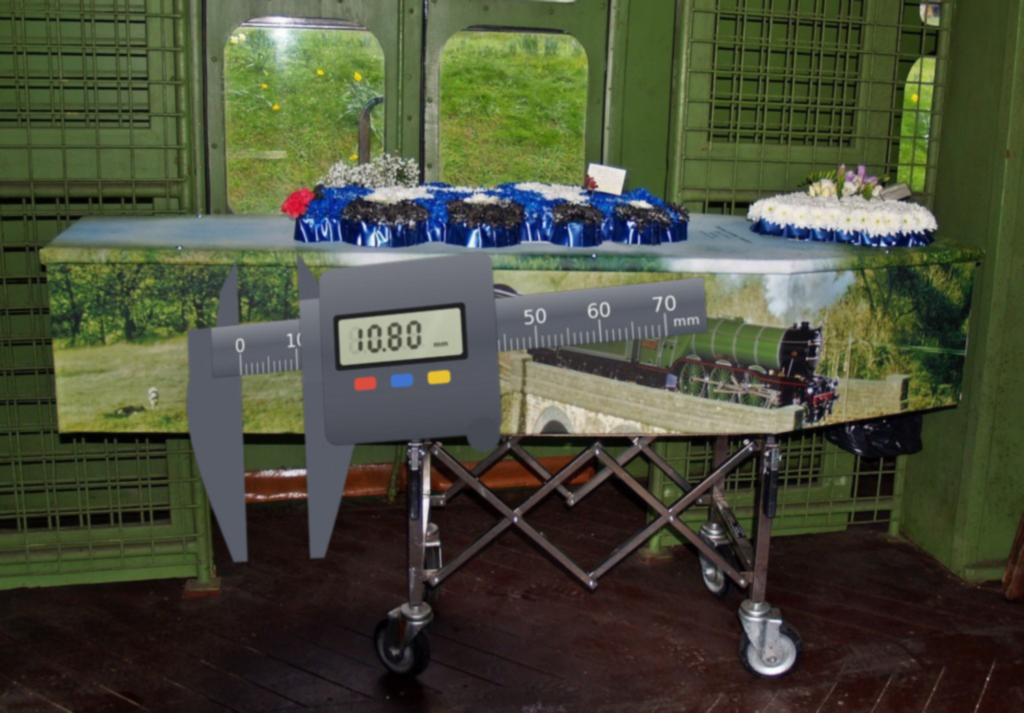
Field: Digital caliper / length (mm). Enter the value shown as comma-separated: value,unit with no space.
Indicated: 10.80,mm
